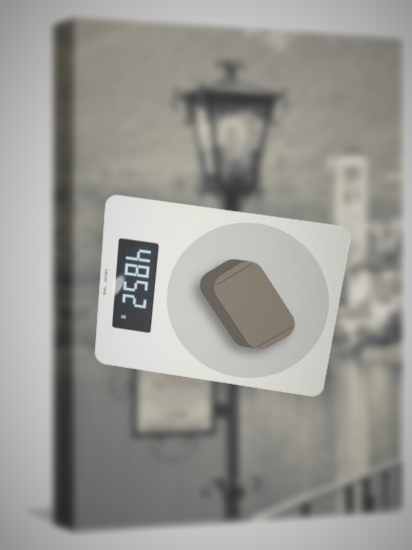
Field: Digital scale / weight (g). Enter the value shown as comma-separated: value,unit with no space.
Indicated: 4852,g
